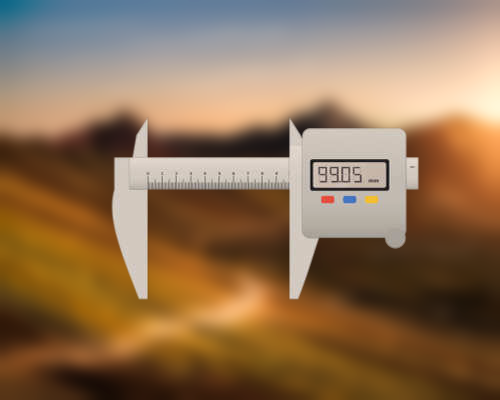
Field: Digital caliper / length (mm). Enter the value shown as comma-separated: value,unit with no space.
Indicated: 99.05,mm
